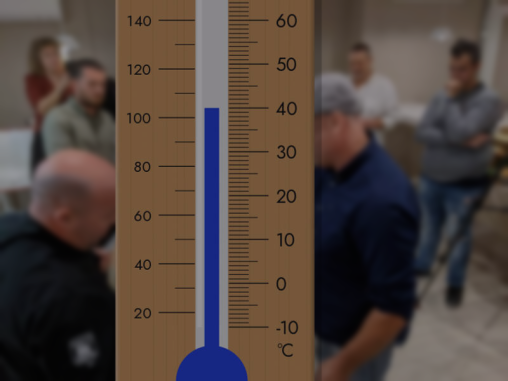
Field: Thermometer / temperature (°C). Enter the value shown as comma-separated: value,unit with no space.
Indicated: 40,°C
